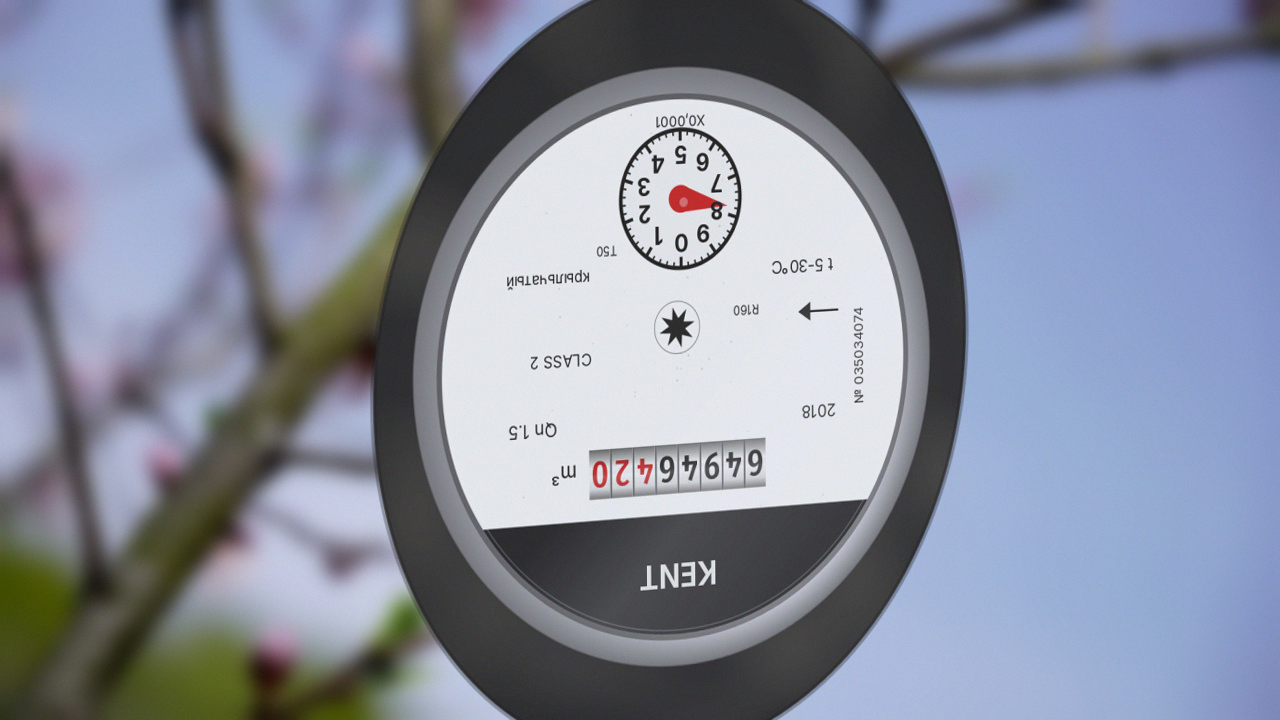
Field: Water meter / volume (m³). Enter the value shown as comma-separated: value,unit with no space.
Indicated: 64946.4207,m³
